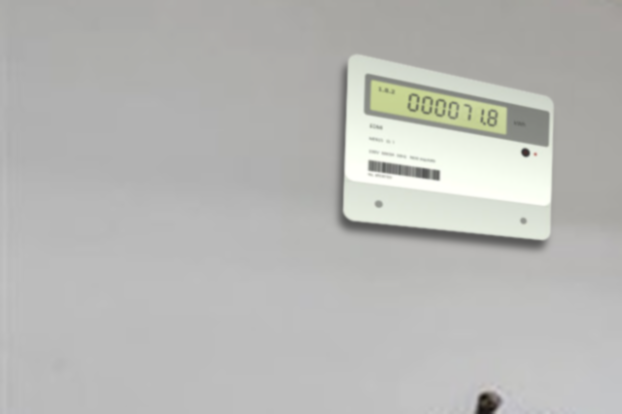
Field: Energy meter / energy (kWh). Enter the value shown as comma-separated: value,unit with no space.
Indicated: 71.8,kWh
